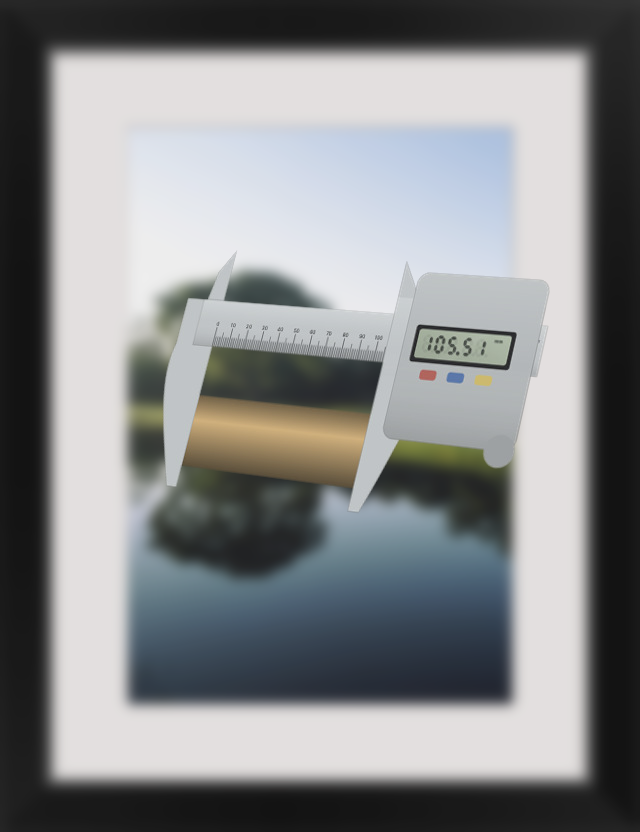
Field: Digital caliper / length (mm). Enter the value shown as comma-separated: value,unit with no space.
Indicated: 105.51,mm
